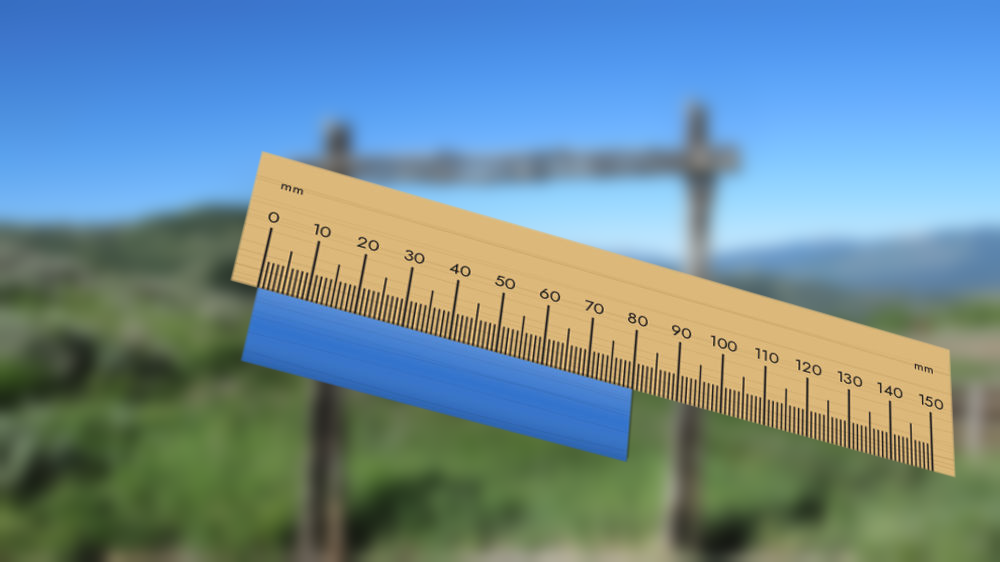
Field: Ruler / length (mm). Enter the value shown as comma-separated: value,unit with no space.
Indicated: 80,mm
